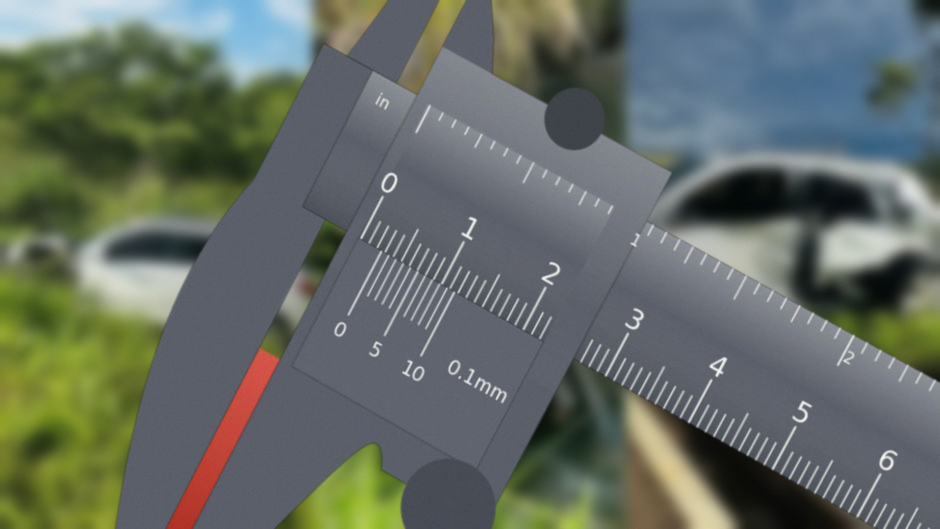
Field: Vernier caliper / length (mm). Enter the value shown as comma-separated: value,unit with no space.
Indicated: 2.6,mm
